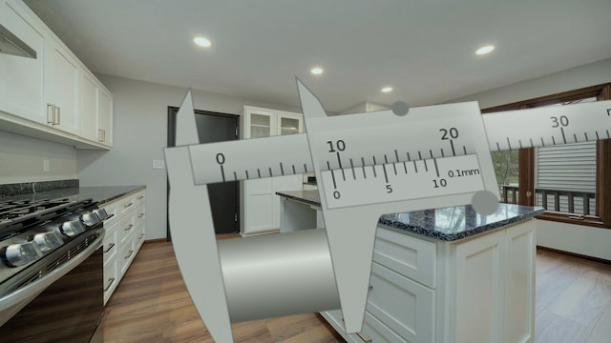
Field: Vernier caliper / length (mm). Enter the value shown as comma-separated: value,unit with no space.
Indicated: 9.2,mm
